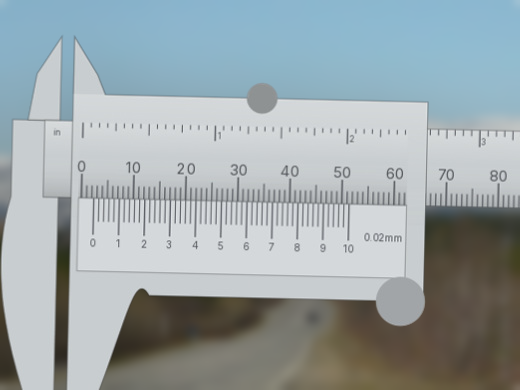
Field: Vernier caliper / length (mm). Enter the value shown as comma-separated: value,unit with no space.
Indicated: 2.4,mm
